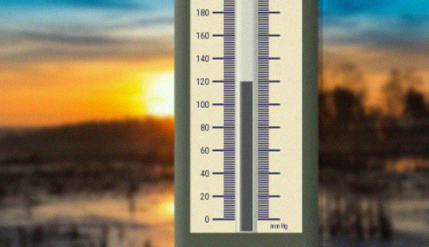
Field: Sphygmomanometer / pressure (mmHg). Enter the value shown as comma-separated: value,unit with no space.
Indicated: 120,mmHg
